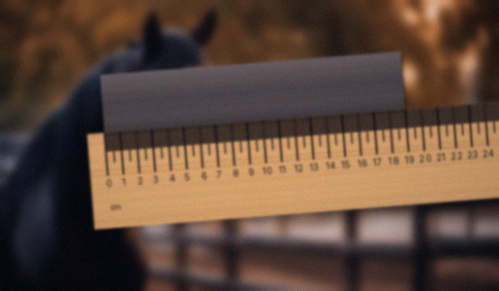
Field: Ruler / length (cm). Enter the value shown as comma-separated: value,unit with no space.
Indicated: 19,cm
